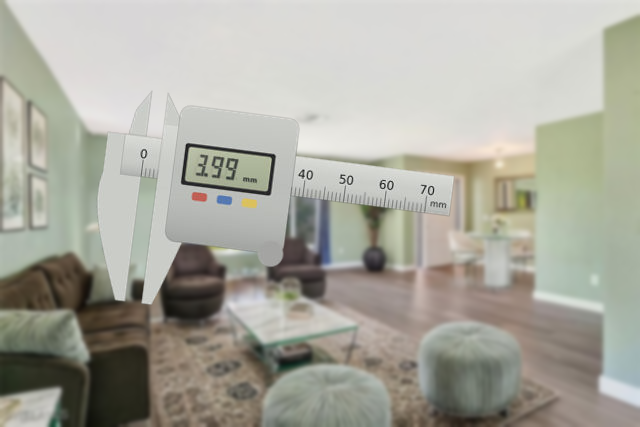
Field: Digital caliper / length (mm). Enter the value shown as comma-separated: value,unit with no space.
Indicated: 3.99,mm
